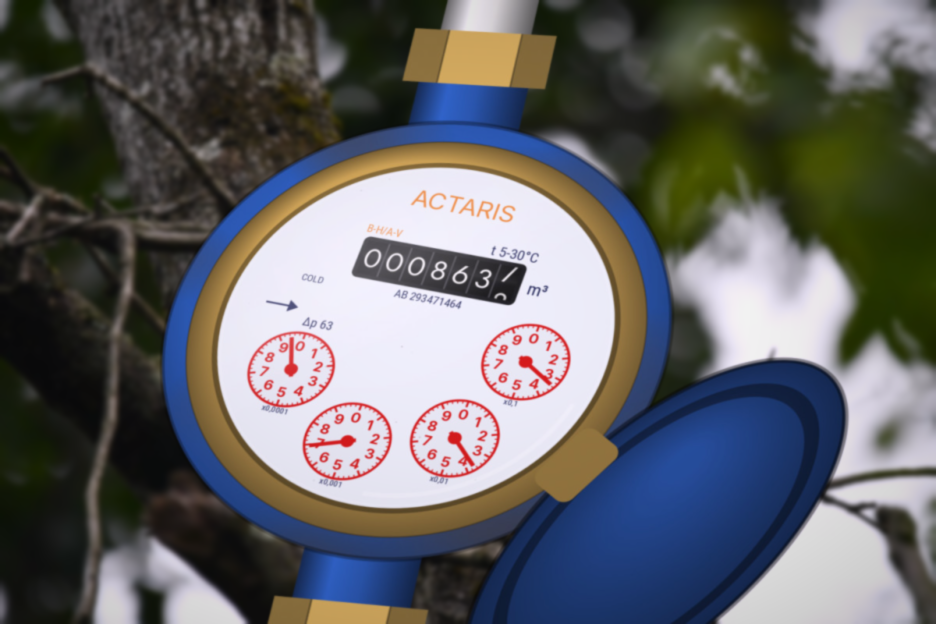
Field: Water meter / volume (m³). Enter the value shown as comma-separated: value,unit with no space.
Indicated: 8637.3369,m³
